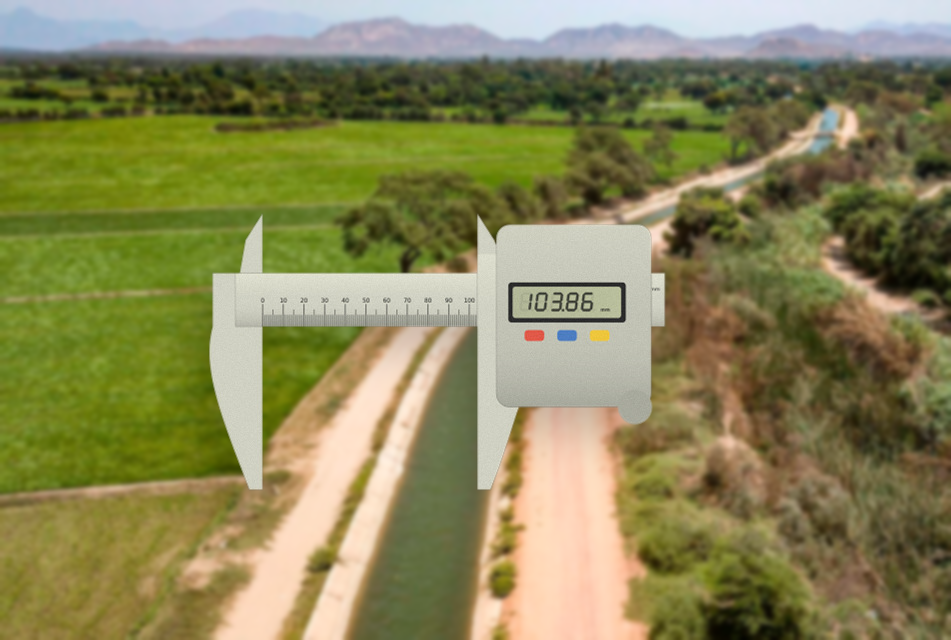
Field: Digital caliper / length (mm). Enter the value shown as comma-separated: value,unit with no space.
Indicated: 103.86,mm
